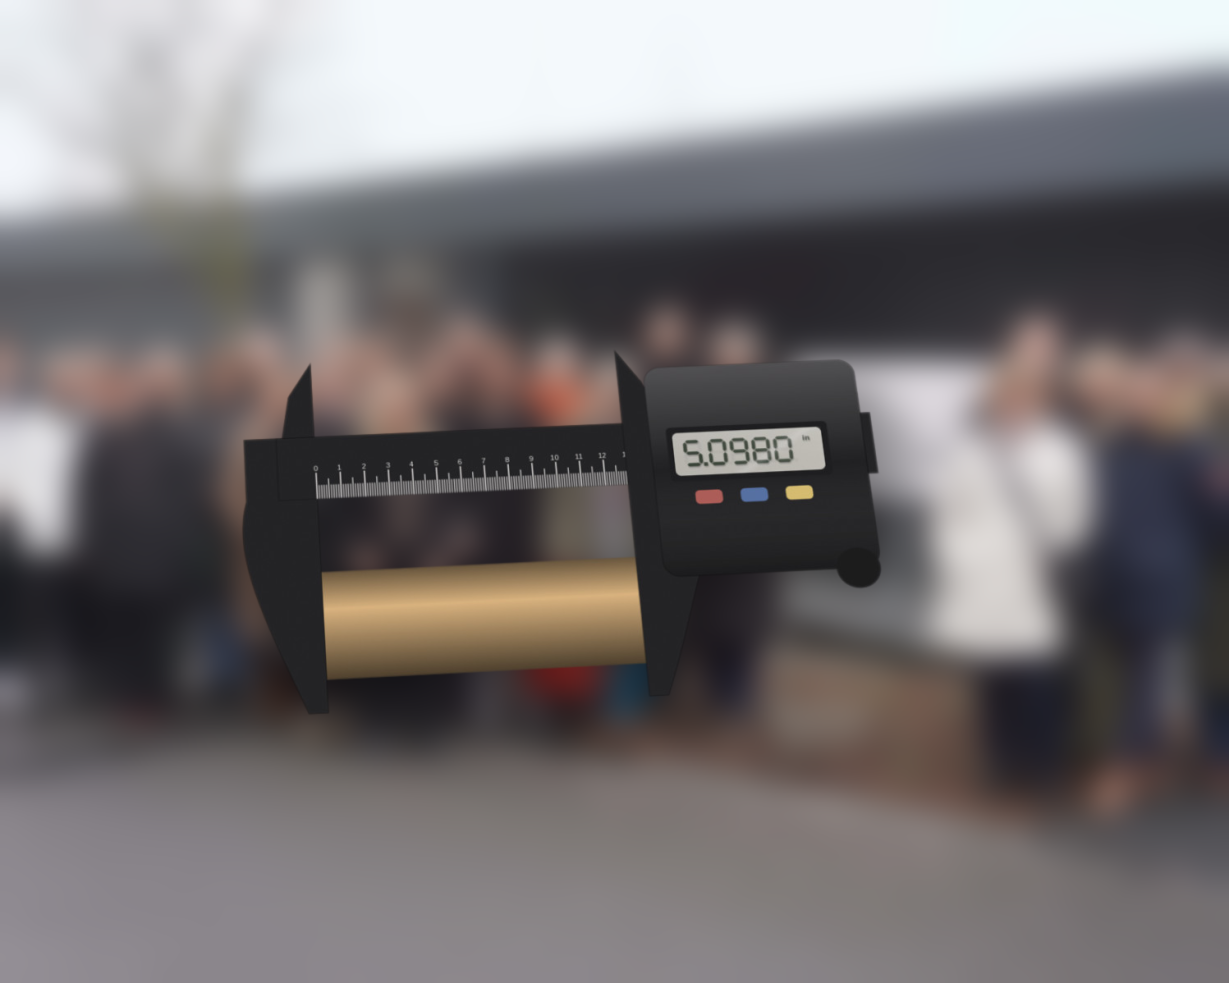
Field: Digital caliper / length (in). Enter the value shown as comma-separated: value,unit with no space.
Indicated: 5.0980,in
